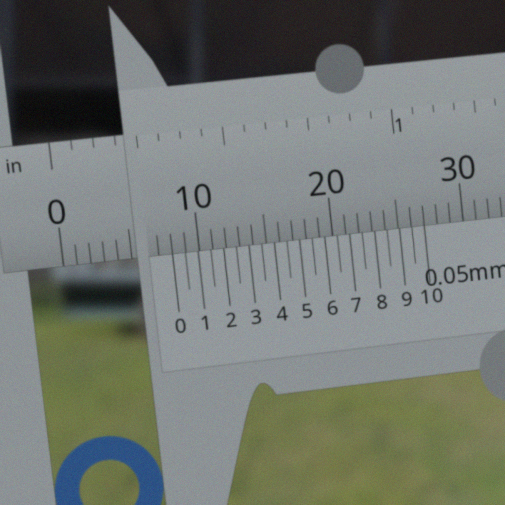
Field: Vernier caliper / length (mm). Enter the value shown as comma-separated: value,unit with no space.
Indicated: 8.0,mm
